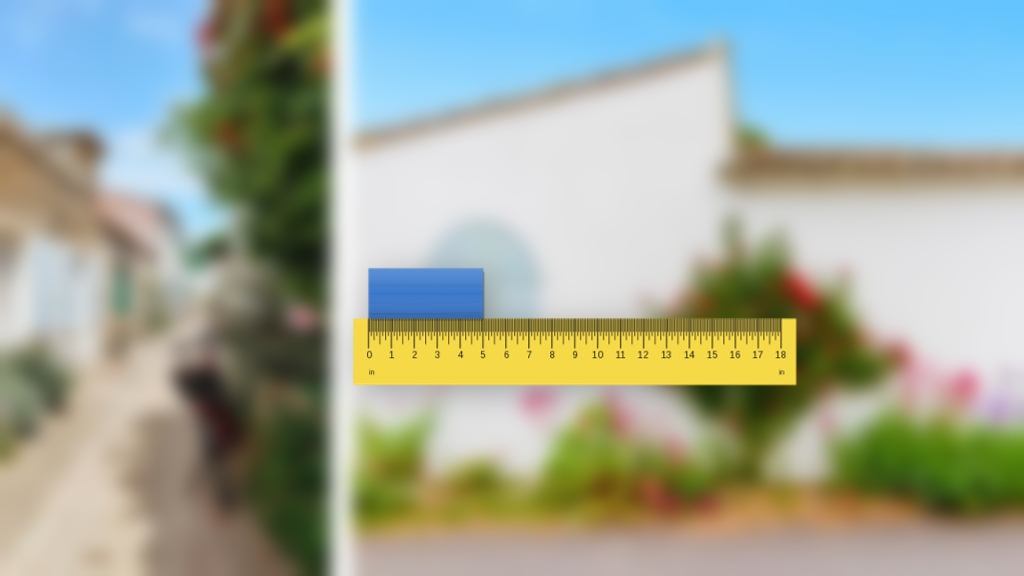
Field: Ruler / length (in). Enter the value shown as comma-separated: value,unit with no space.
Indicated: 5,in
